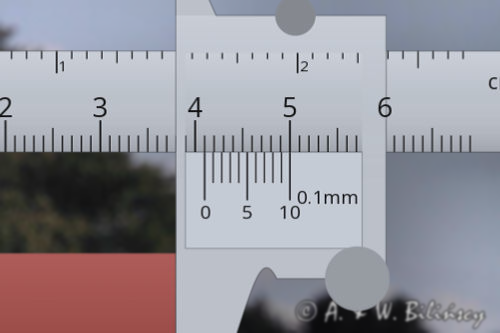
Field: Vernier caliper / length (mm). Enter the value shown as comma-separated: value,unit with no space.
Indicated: 41.0,mm
